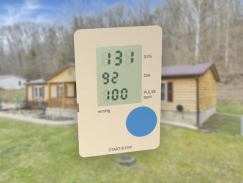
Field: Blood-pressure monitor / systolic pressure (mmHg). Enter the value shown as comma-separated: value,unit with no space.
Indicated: 131,mmHg
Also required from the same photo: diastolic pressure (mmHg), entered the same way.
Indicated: 92,mmHg
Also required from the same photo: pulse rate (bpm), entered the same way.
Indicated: 100,bpm
